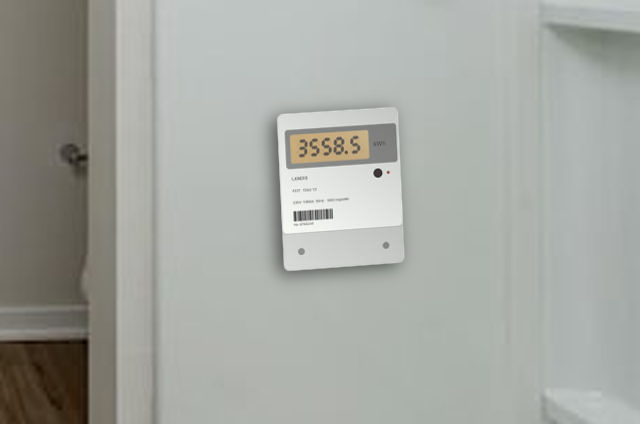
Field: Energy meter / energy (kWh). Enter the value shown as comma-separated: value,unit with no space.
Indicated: 3558.5,kWh
